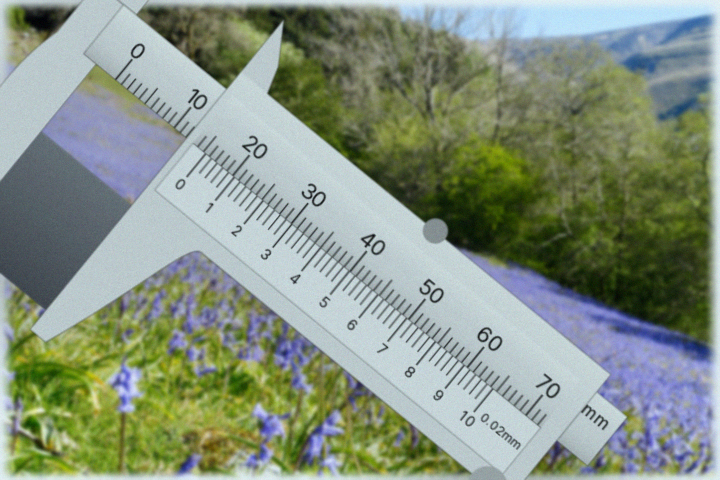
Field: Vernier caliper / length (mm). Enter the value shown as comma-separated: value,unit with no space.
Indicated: 15.4,mm
